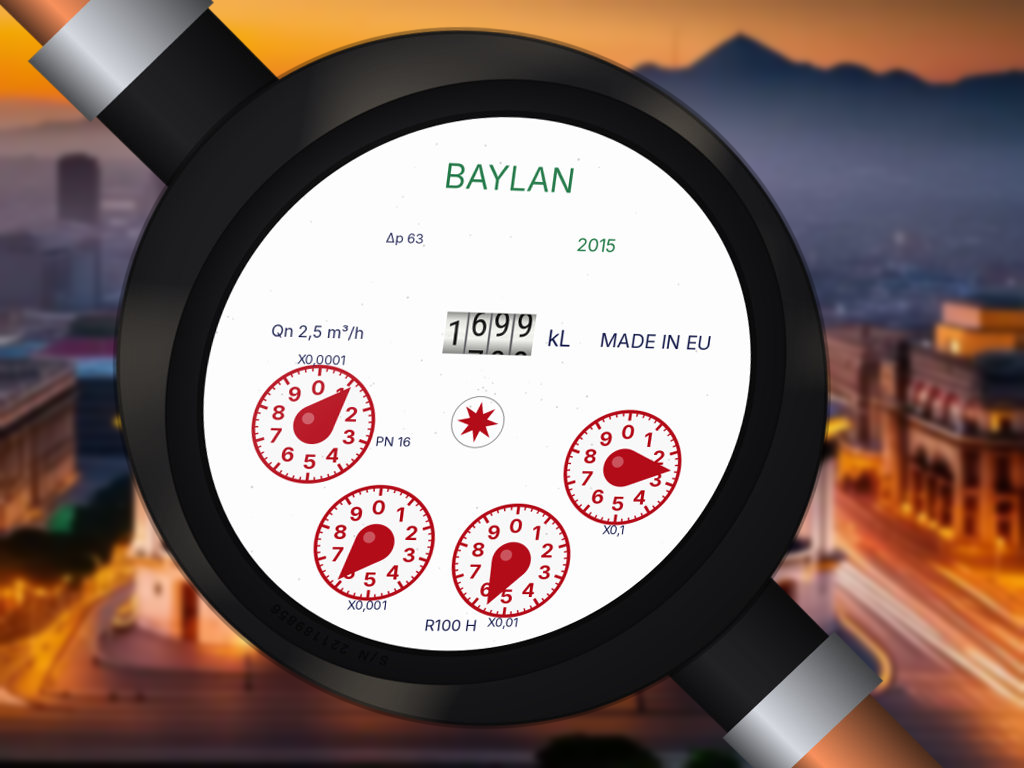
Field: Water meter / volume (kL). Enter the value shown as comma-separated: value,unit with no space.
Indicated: 1699.2561,kL
